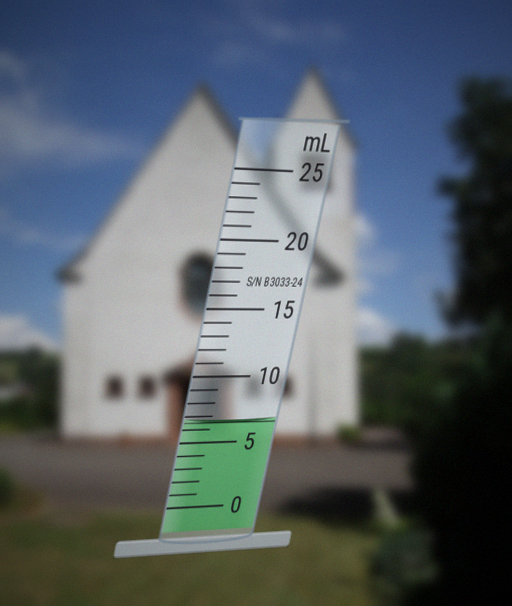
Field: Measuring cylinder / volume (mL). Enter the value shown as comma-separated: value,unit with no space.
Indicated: 6.5,mL
